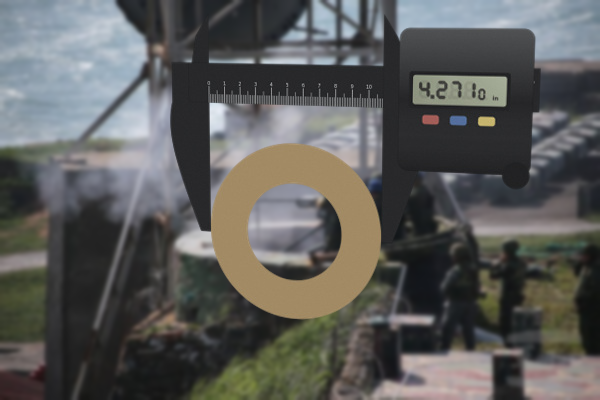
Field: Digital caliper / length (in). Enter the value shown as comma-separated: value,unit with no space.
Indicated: 4.2710,in
